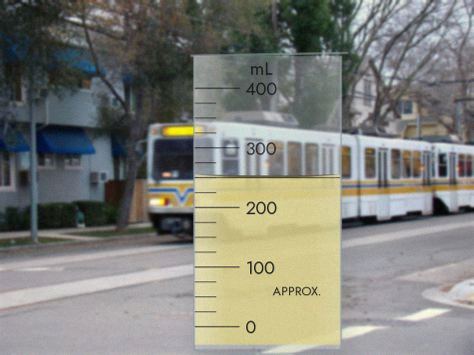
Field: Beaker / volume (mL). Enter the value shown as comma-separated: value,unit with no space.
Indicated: 250,mL
